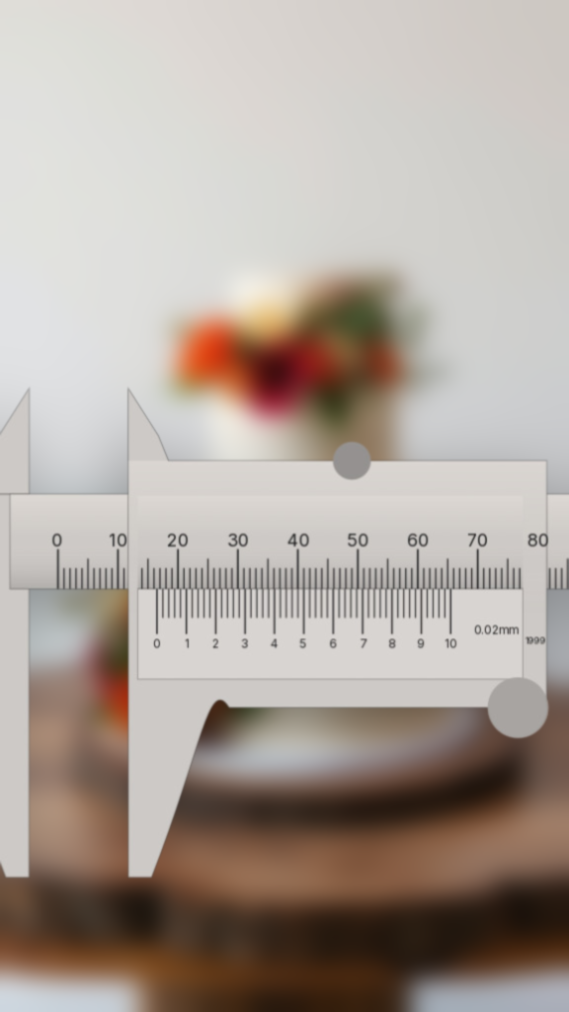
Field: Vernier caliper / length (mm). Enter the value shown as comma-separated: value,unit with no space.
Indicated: 16.5,mm
